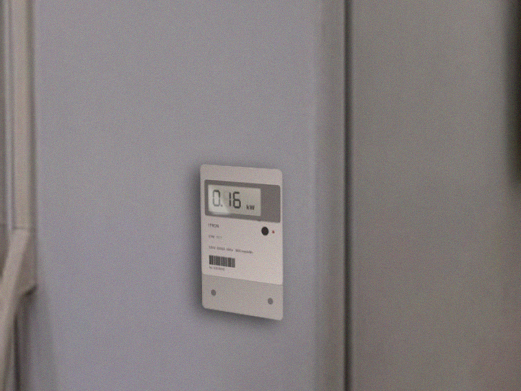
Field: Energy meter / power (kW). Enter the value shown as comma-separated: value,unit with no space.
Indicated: 0.16,kW
